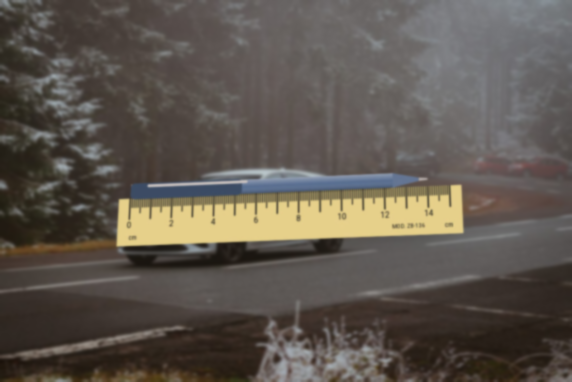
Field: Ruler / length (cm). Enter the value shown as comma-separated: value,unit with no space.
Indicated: 14,cm
